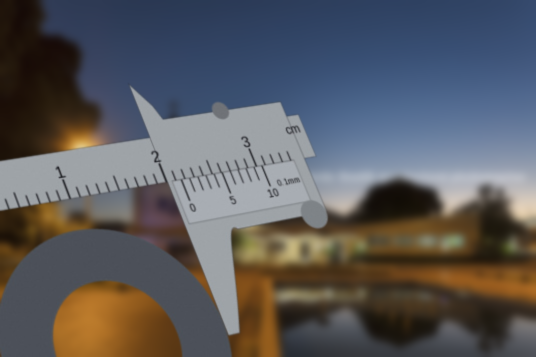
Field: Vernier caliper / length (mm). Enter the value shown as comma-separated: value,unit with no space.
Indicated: 21.6,mm
